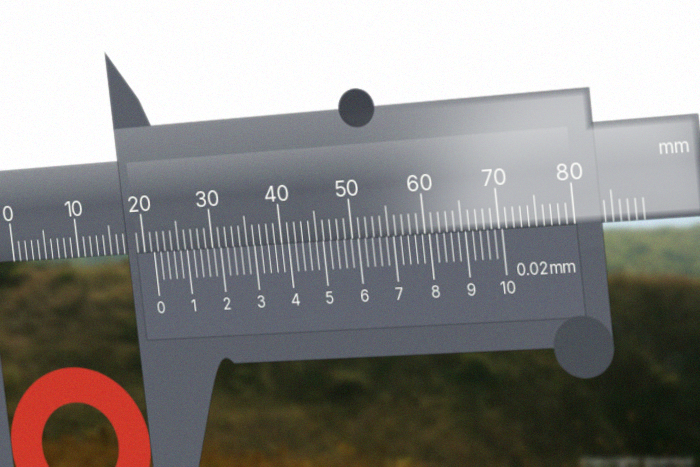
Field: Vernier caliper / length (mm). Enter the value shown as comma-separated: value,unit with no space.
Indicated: 21.4,mm
